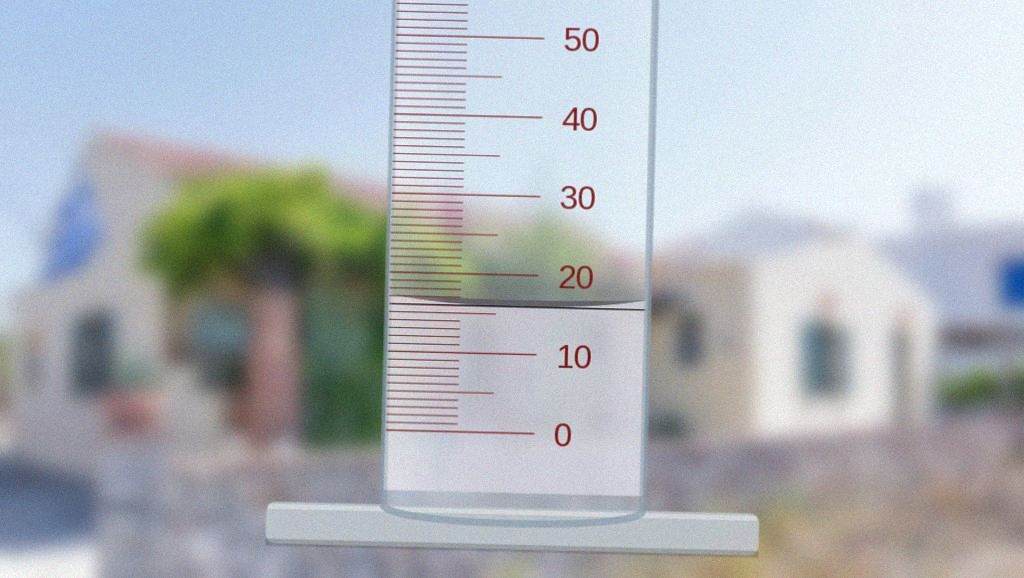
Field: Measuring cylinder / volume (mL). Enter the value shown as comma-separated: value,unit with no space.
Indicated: 16,mL
